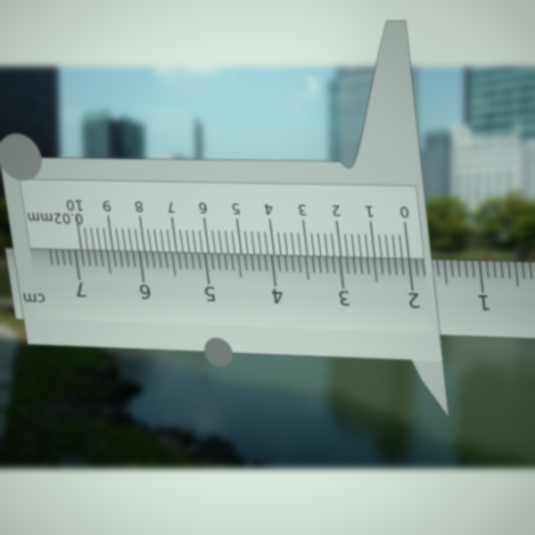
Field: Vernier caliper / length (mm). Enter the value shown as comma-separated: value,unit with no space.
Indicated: 20.0,mm
